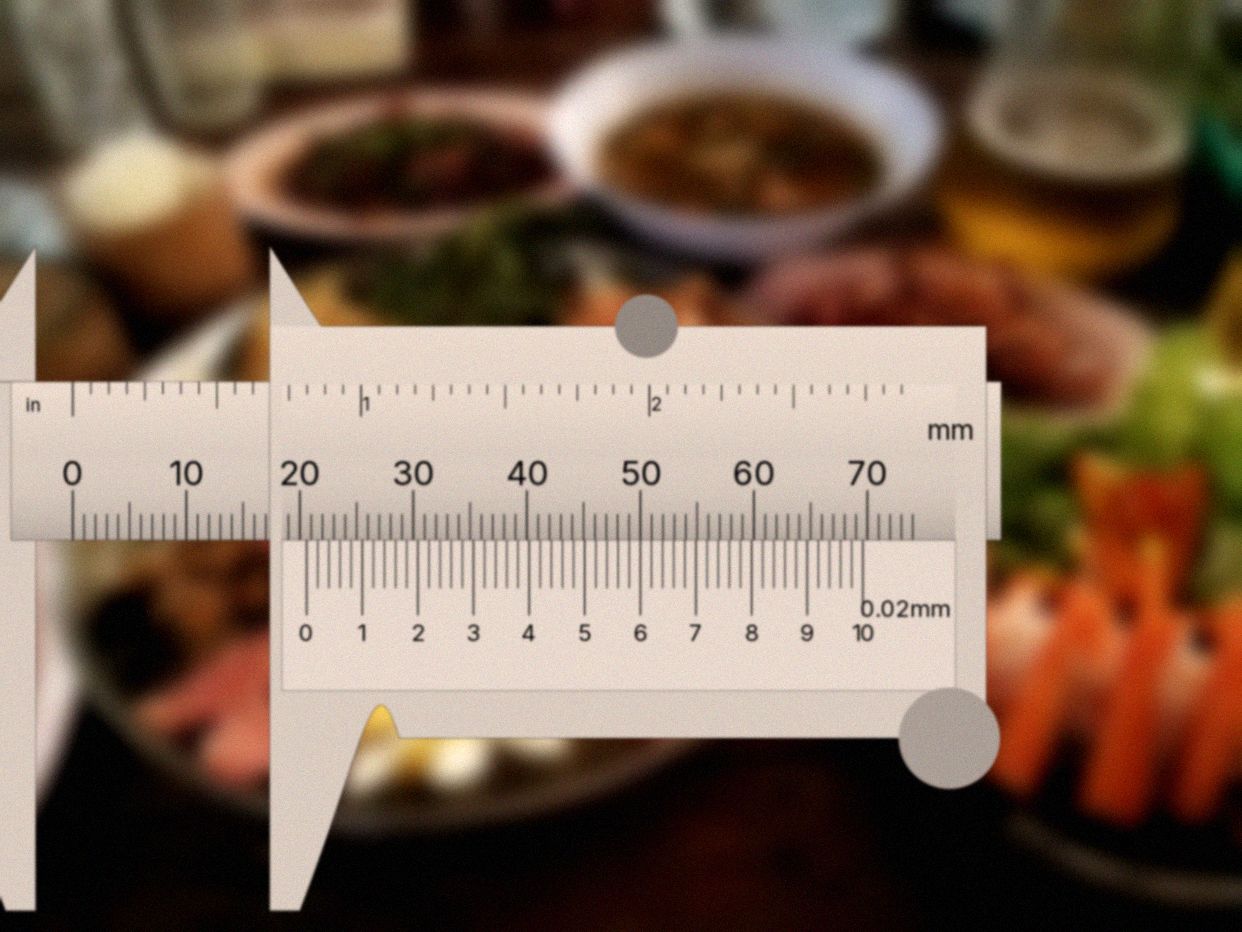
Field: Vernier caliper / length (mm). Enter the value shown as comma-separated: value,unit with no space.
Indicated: 20.6,mm
